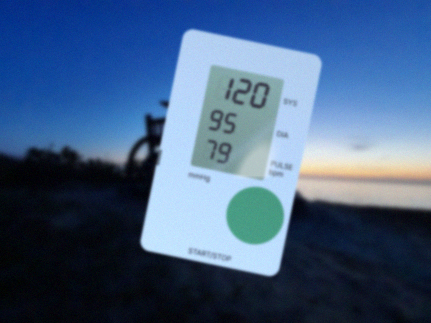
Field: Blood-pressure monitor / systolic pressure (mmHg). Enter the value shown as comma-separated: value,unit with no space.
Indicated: 120,mmHg
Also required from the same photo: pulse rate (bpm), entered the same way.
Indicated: 79,bpm
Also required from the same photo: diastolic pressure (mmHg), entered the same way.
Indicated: 95,mmHg
